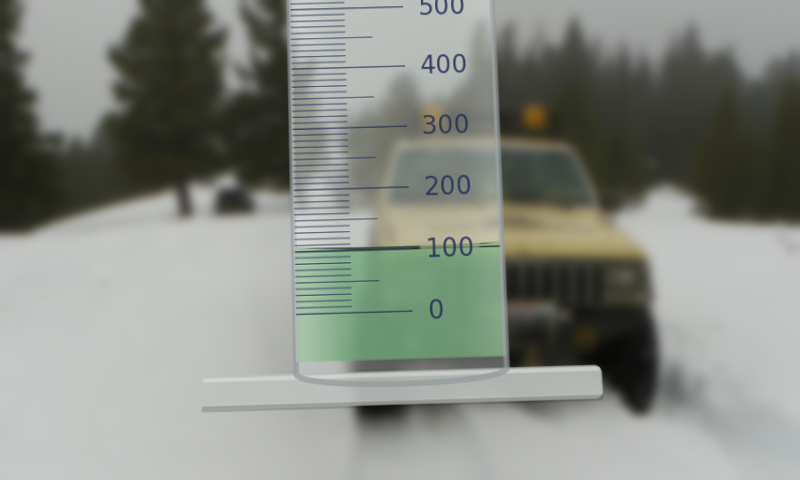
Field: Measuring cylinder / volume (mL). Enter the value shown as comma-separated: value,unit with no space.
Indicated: 100,mL
